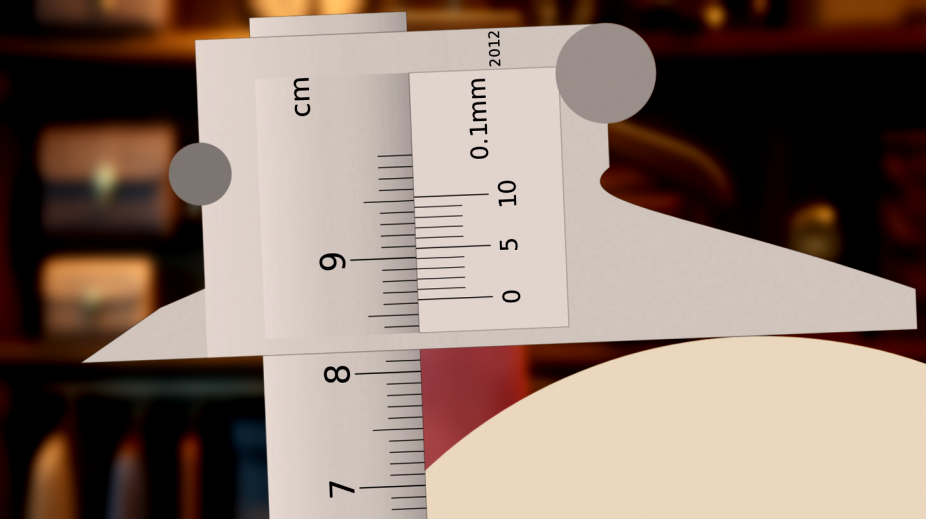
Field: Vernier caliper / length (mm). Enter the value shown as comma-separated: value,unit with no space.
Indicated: 86.3,mm
